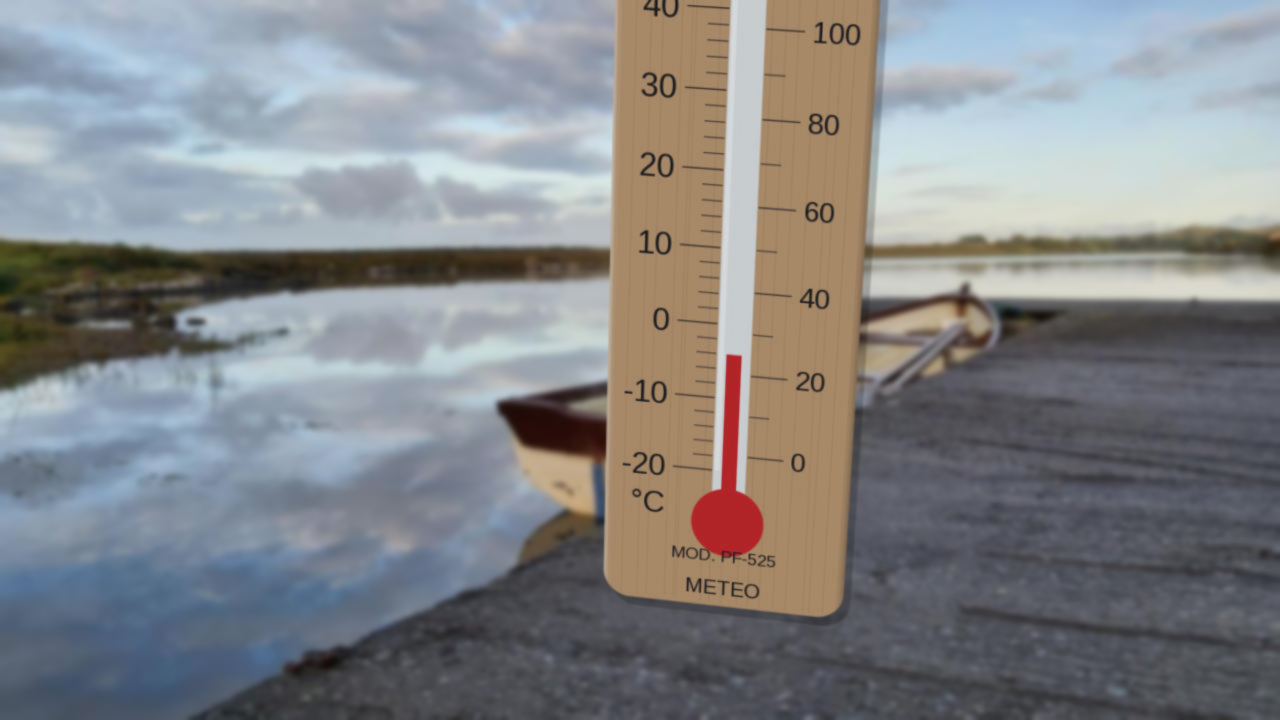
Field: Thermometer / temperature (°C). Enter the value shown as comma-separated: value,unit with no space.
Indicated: -4,°C
